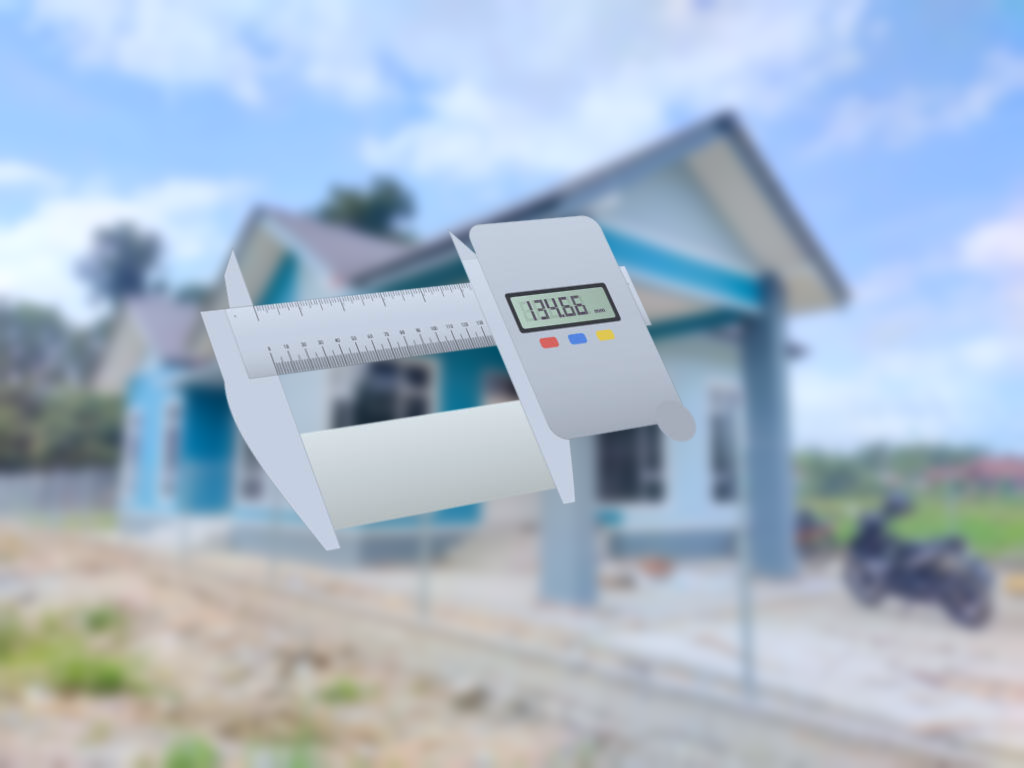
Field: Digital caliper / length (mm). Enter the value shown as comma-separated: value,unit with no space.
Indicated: 134.66,mm
